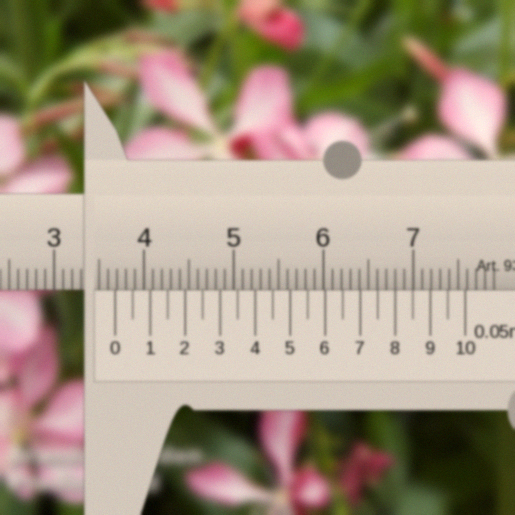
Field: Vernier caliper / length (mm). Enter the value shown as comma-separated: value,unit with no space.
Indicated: 36.8,mm
